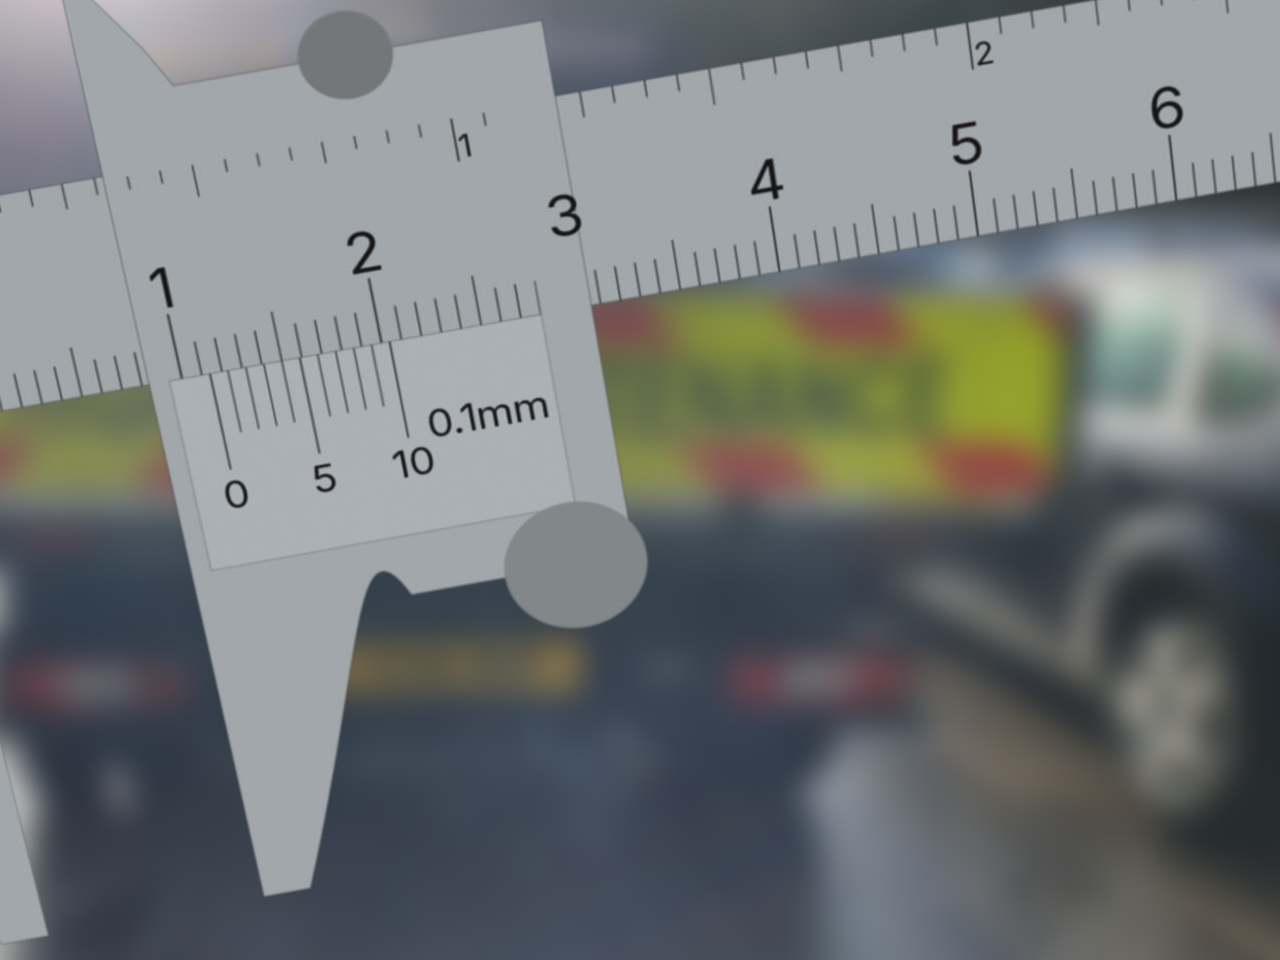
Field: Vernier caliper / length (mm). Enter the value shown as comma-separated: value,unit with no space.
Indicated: 11.4,mm
